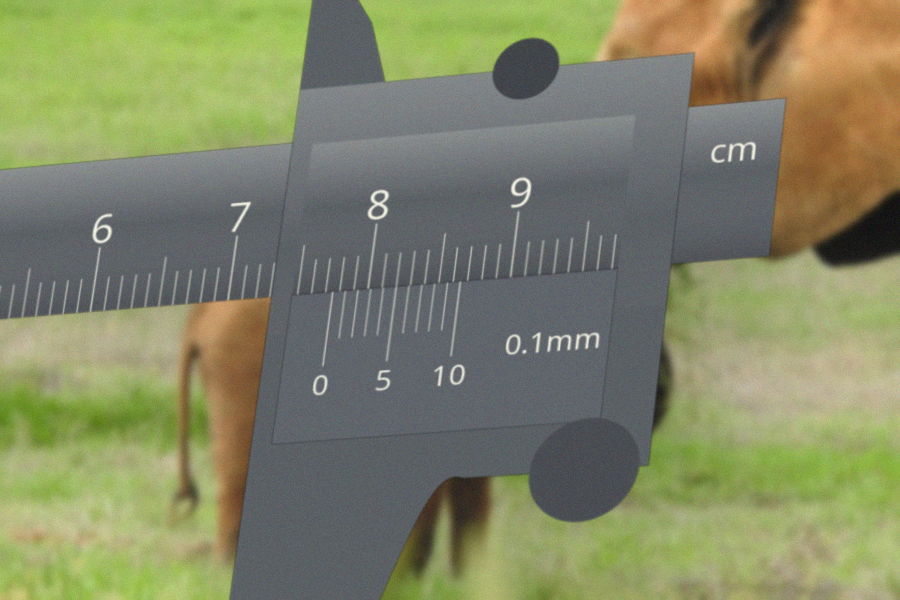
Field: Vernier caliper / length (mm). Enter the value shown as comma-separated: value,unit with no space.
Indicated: 77.5,mm
